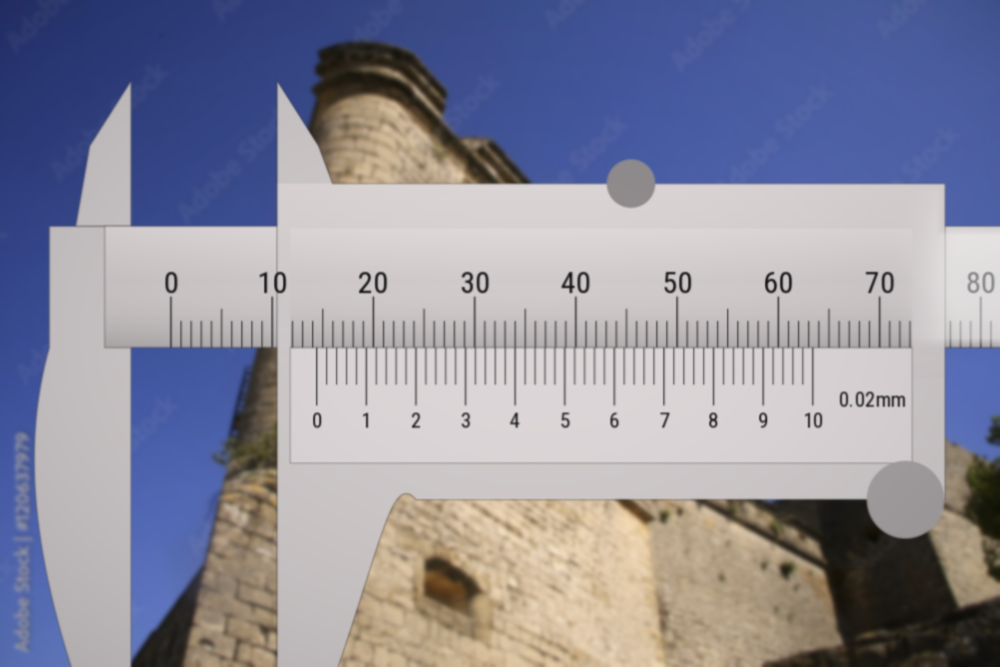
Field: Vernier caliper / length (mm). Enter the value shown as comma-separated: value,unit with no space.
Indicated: 14.4,mm
